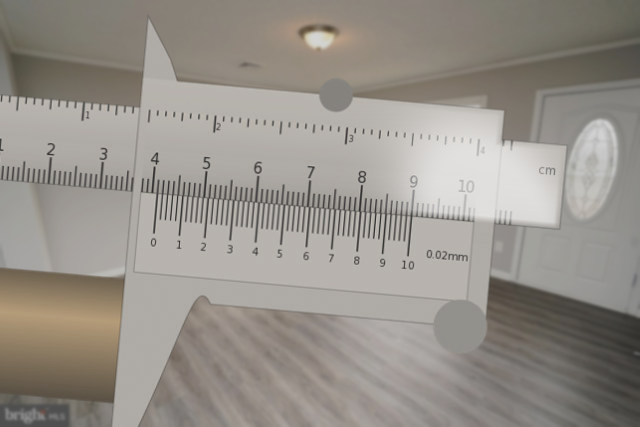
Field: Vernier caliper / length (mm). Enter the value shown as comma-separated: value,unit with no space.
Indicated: 41.0,mm
